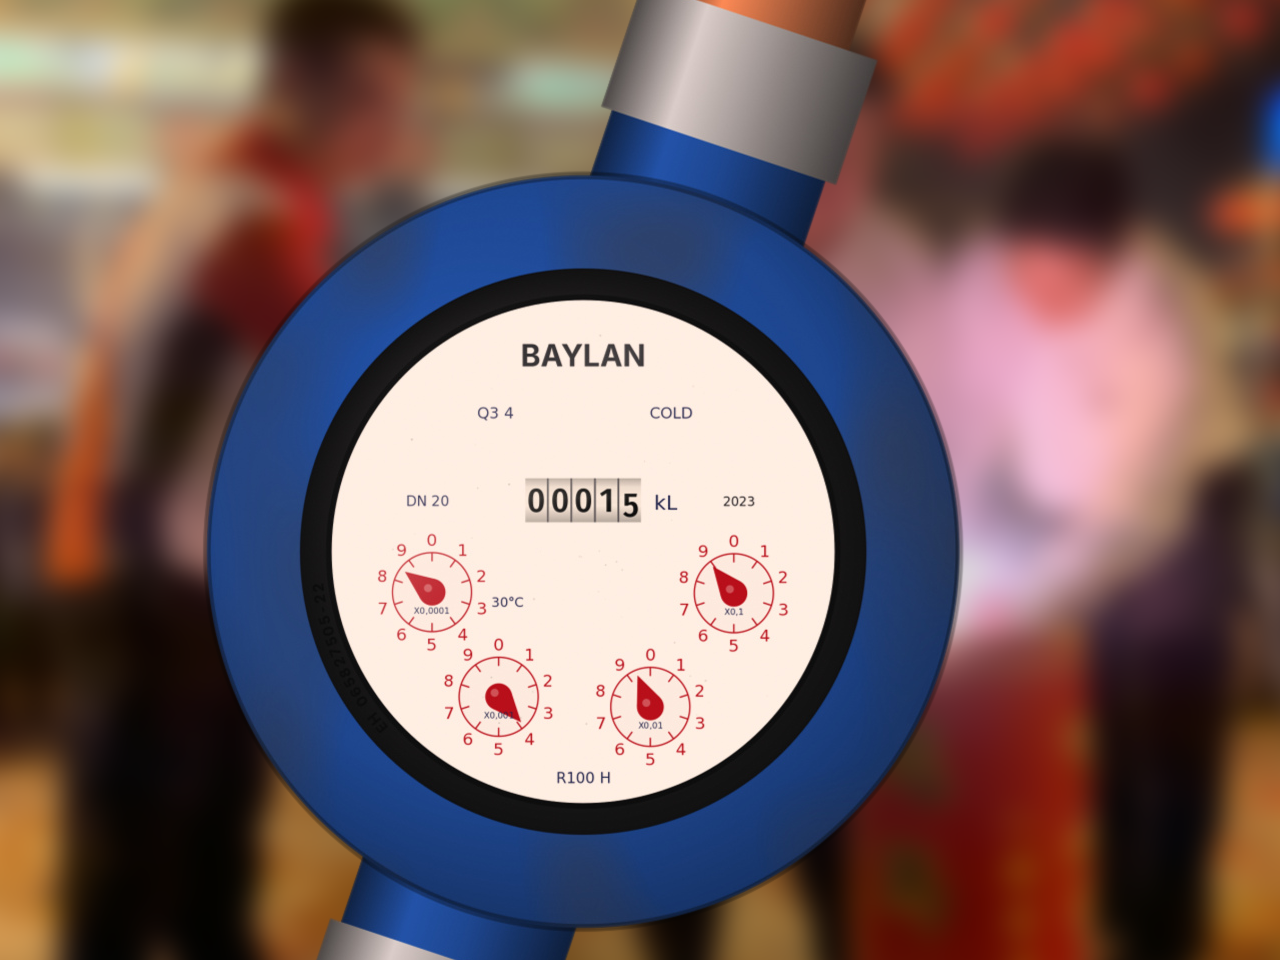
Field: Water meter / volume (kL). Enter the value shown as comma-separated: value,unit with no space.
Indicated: 14.8938,kL
